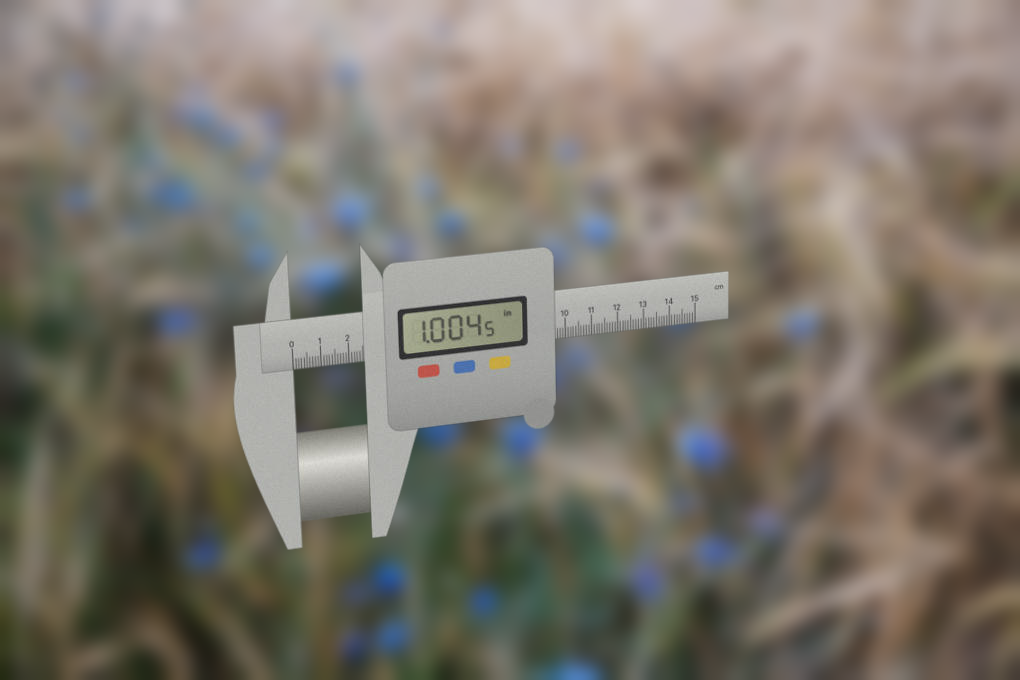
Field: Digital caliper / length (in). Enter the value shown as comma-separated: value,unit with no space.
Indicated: 1.0045,in
